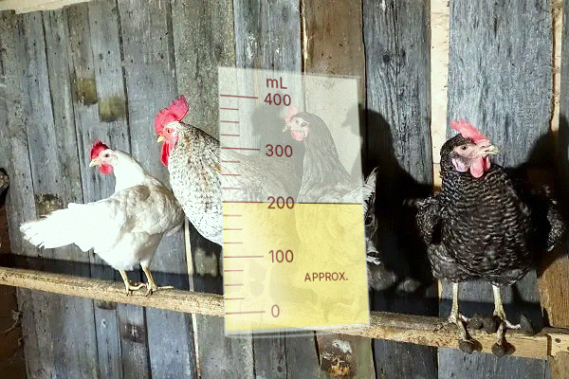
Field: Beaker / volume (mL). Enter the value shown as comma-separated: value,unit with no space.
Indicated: 200,mL
